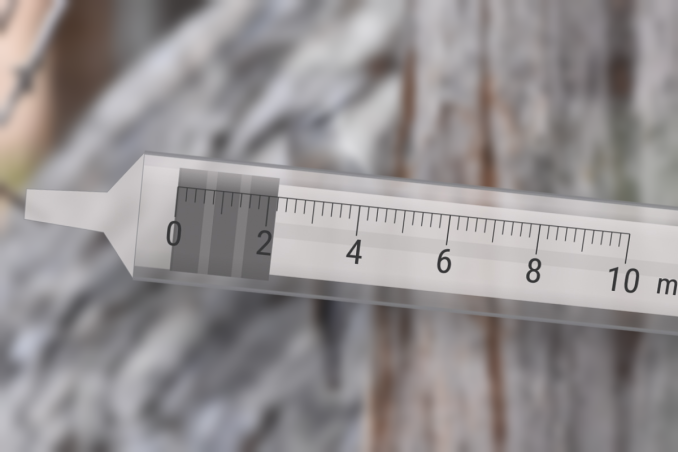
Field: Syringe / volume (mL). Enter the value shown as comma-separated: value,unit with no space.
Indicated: 0,mL
